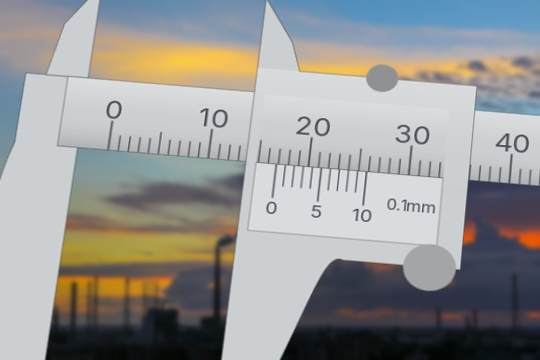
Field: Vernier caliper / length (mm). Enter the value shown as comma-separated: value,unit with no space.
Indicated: 16.8,mm
